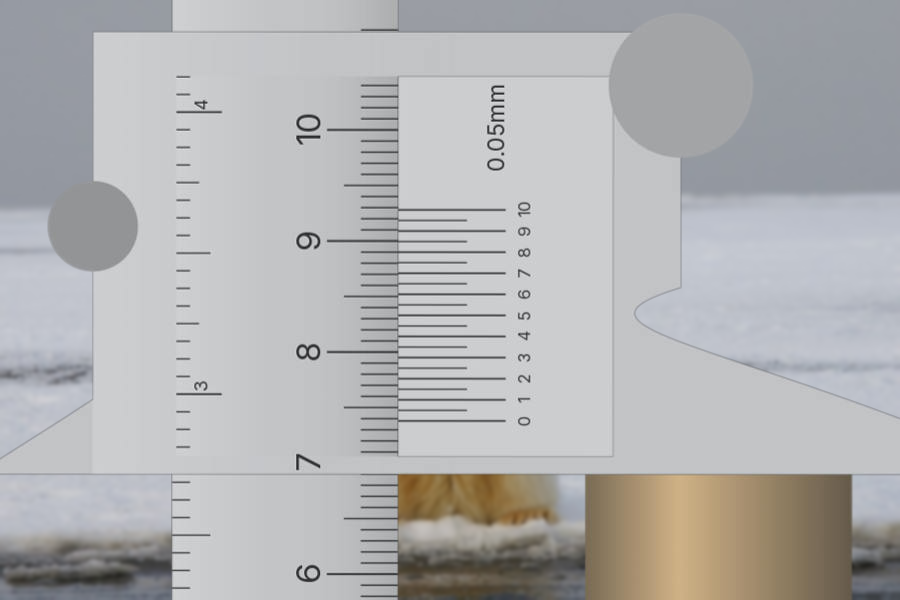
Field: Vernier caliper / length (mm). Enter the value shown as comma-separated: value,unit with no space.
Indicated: 73.8,mm
